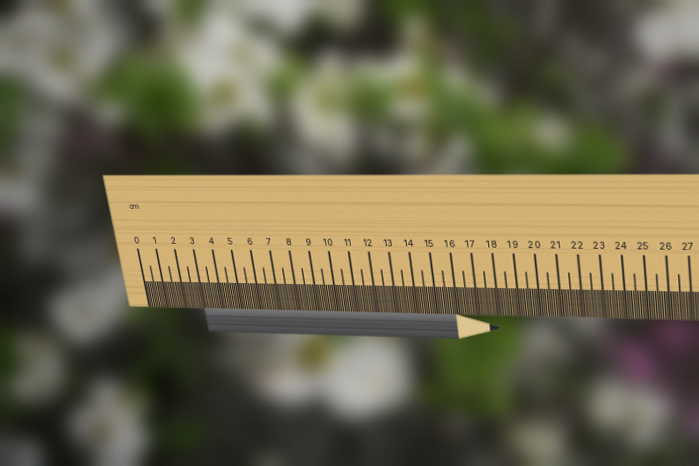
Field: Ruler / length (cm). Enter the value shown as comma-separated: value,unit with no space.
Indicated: 15,cm
